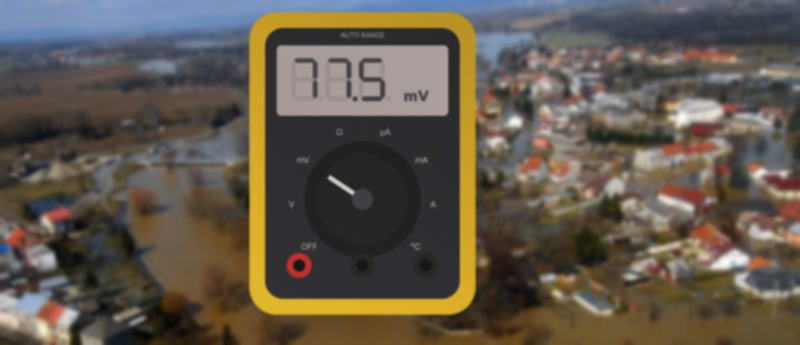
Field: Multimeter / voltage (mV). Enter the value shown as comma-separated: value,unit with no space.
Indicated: 77.5,mV
